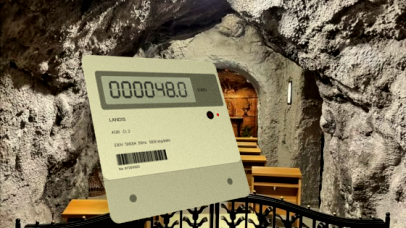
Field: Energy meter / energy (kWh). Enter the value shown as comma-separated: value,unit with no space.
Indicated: 48.0,kWh
